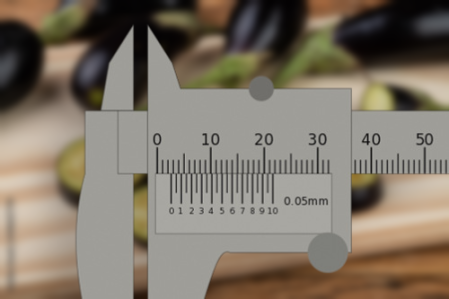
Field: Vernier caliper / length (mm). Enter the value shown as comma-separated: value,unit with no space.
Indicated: 2.6,mm
